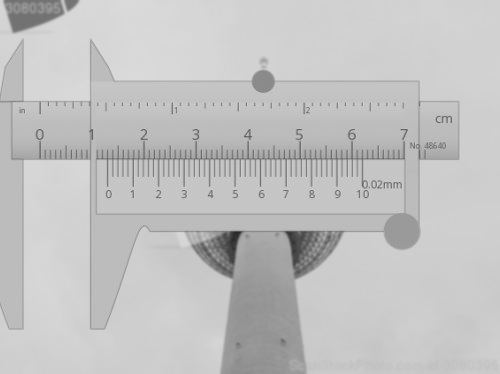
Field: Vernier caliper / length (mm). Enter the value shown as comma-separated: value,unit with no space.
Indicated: 13.0,mm
